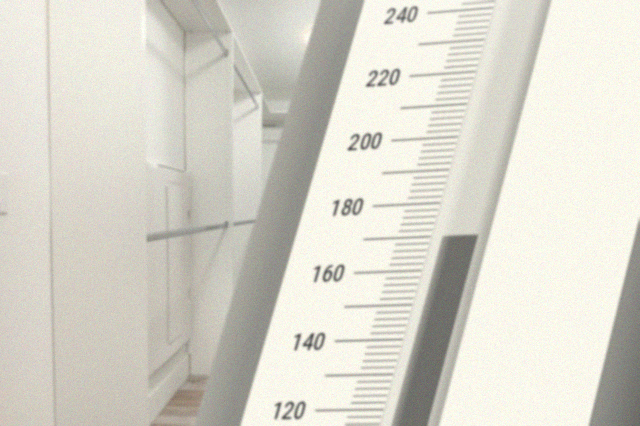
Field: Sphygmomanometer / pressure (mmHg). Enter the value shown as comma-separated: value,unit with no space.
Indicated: 170,mmHg
